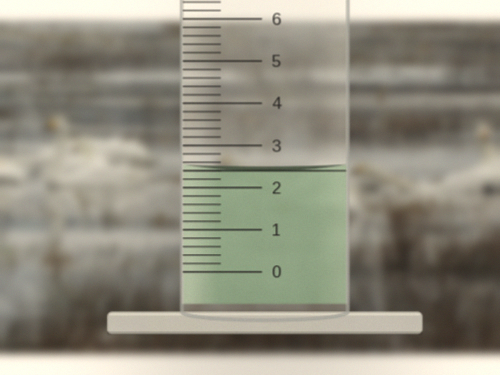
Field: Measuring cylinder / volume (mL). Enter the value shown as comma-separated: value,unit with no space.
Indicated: 2.4,mL
